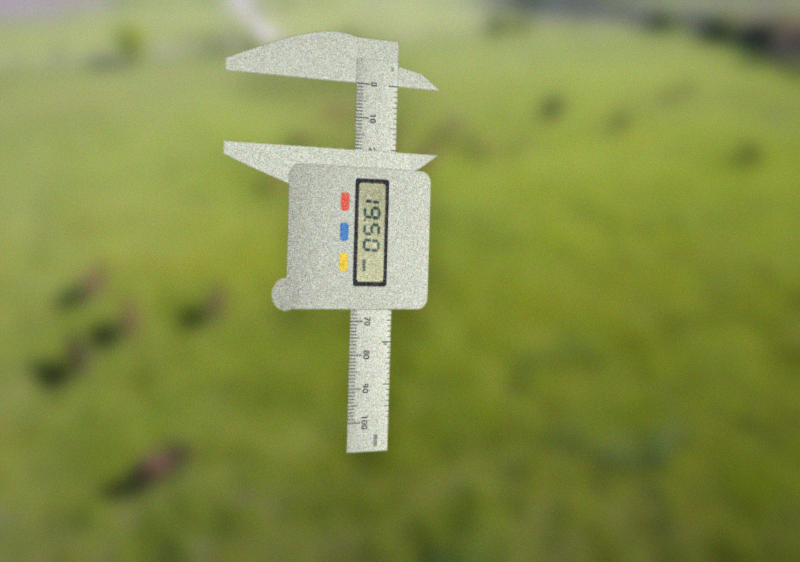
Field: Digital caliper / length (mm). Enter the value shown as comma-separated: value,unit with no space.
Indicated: 19.50,mm
